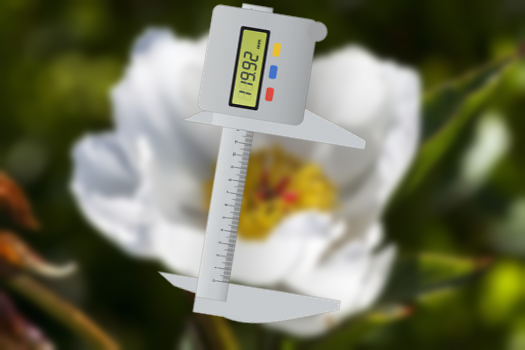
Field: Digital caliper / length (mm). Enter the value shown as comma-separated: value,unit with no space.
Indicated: 119.92,mm
